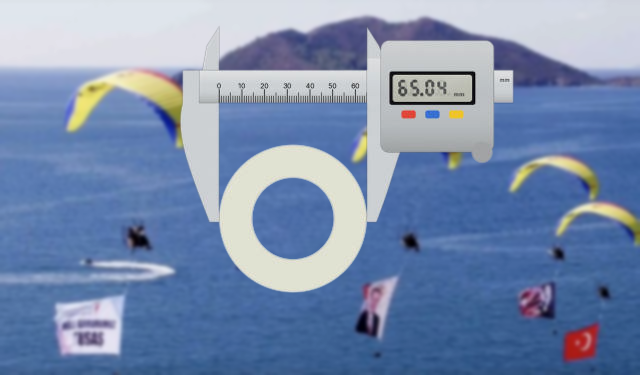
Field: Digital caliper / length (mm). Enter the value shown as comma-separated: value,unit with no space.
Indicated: 65.04,mm
